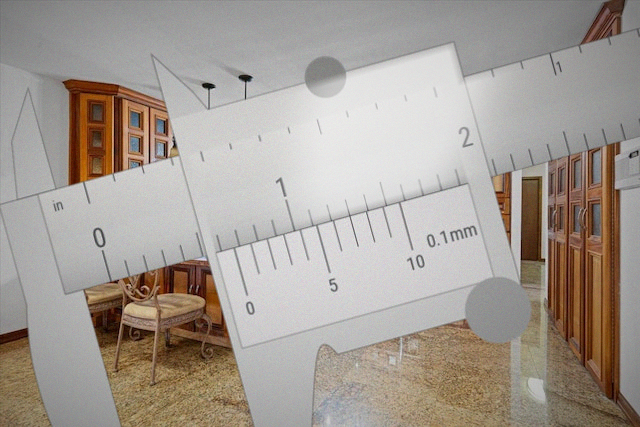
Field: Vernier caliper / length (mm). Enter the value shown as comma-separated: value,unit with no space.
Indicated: 6.7,mm
